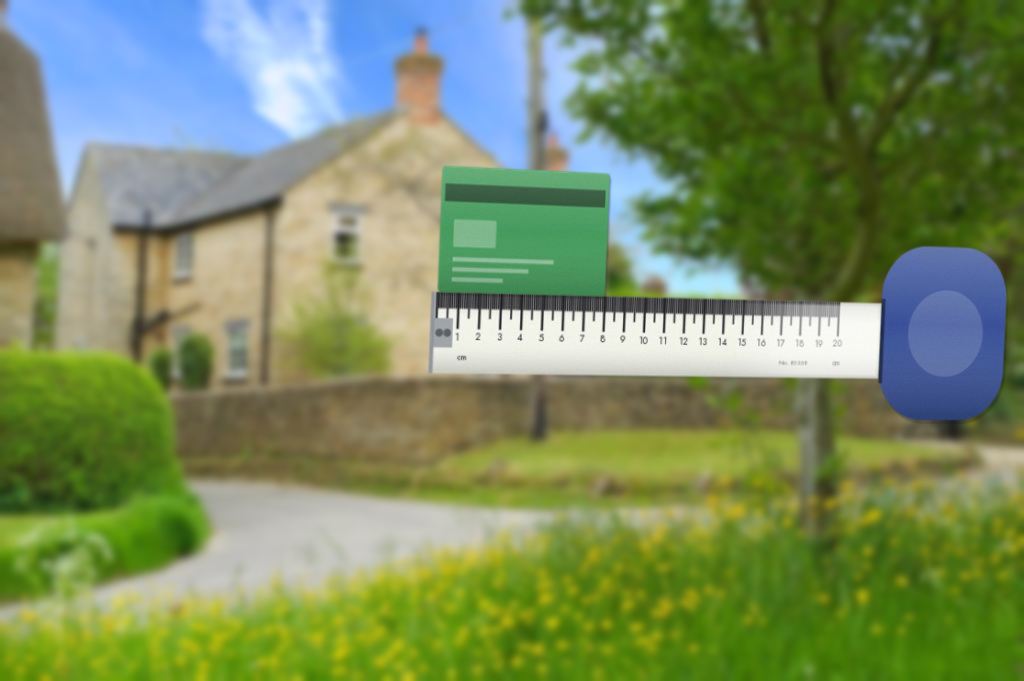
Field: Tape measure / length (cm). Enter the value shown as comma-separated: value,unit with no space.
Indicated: 8,cm
